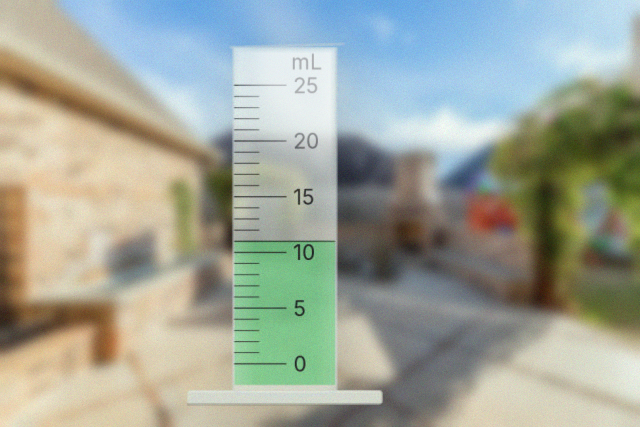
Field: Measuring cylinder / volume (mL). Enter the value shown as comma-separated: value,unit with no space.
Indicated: 11,mL
